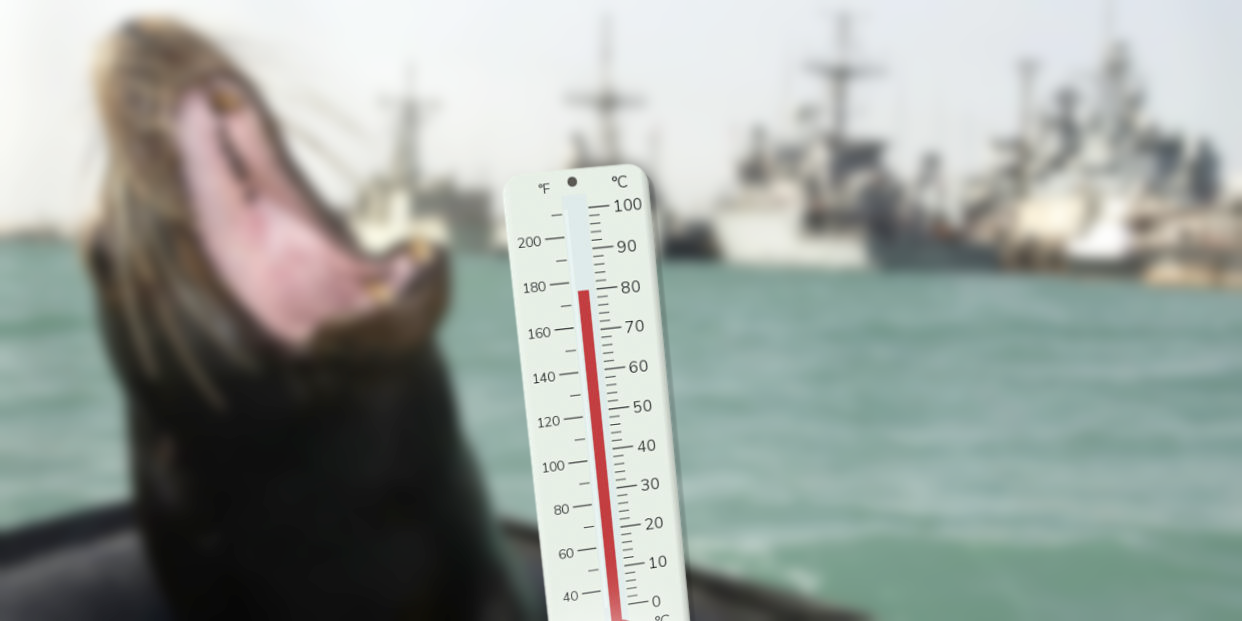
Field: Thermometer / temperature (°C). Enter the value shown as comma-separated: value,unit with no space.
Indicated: 80,°C
